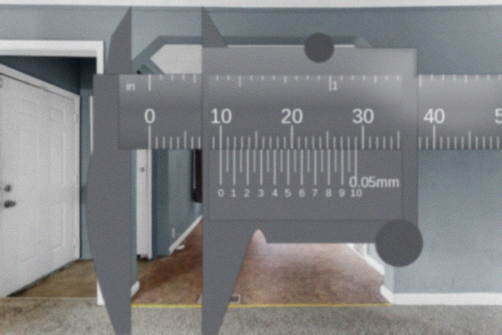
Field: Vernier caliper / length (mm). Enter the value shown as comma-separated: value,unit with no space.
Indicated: 10.0,mm
